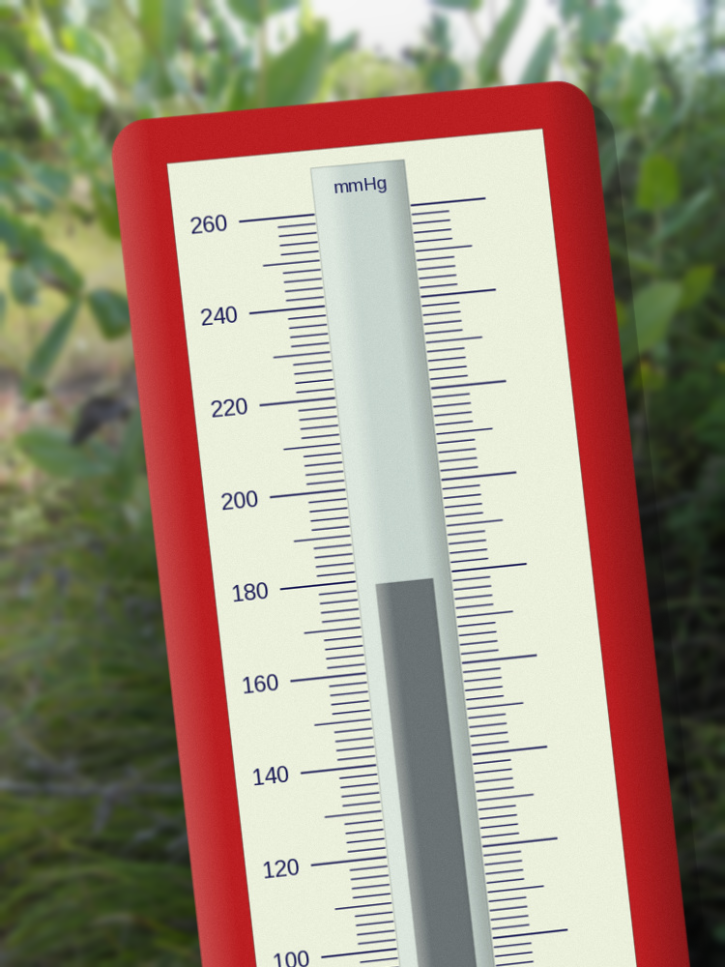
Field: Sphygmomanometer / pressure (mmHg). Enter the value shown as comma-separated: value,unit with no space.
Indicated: 179,mmHg
